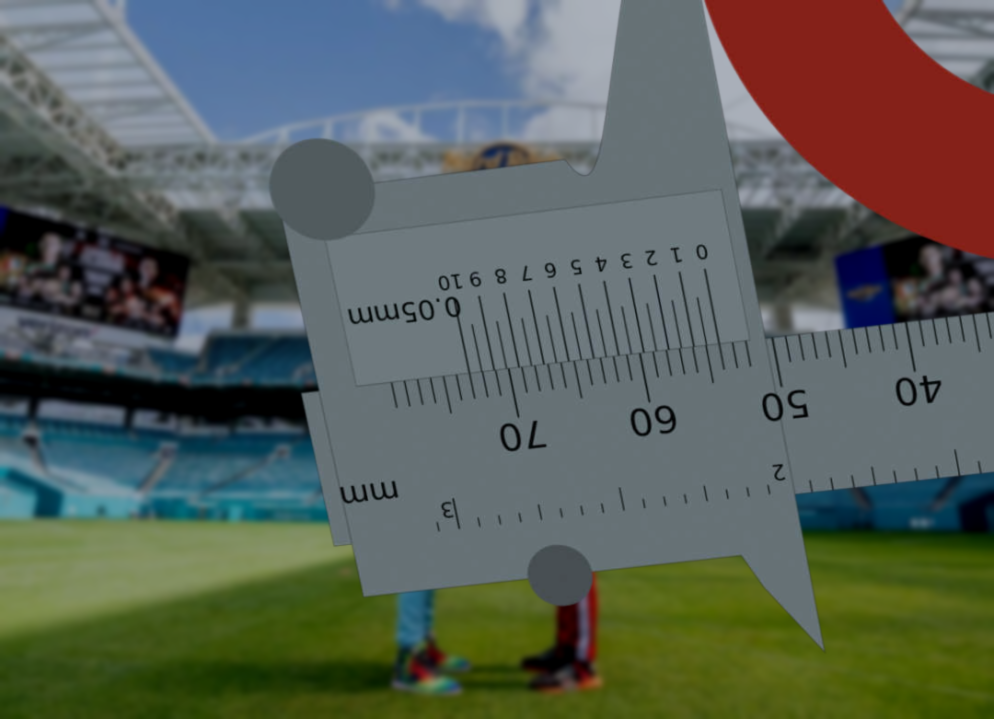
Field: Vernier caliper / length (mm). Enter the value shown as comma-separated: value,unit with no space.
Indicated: 54.0,mm
